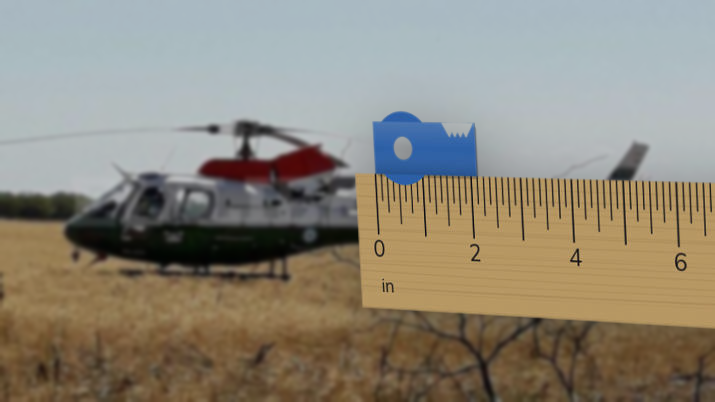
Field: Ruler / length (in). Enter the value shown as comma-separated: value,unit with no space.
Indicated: 2.125,in
